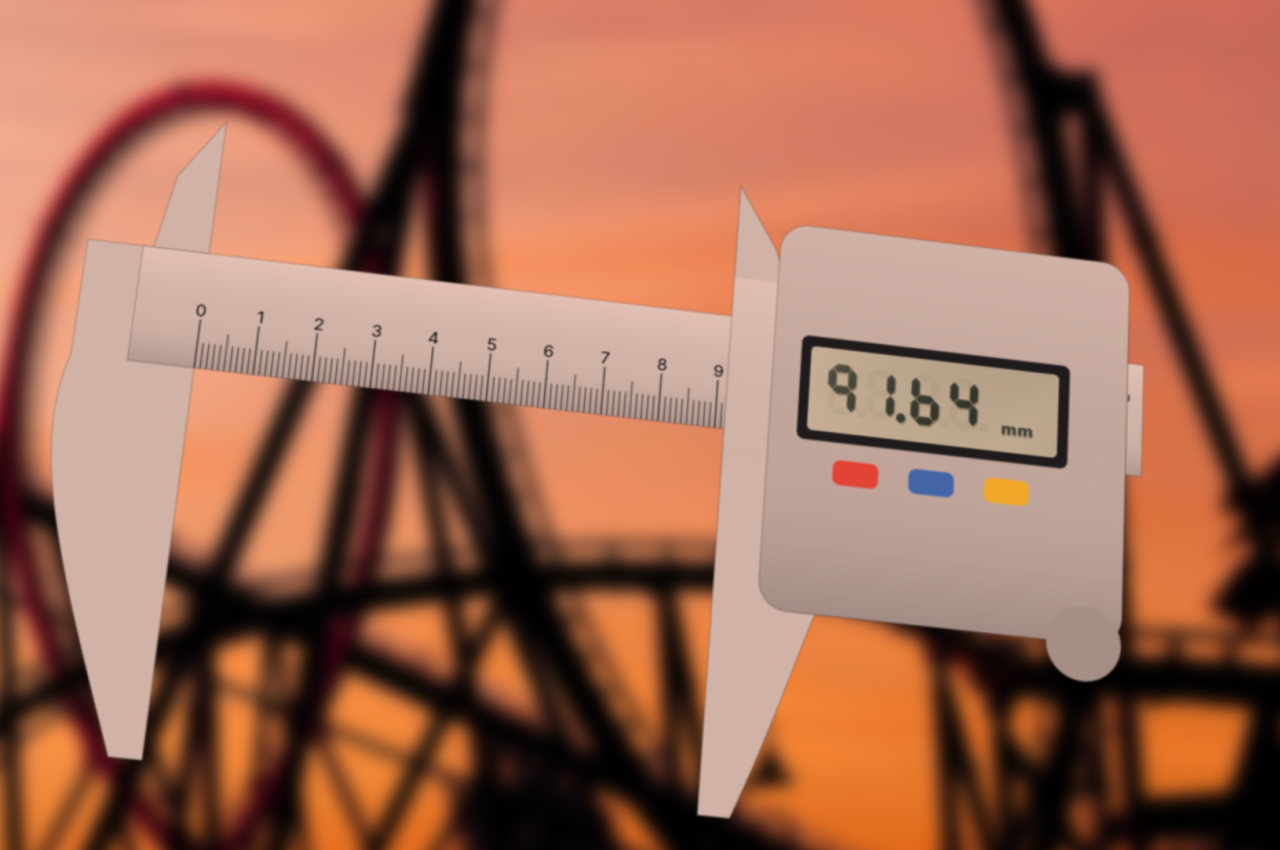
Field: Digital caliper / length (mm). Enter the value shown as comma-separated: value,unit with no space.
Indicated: 91.64,mm
